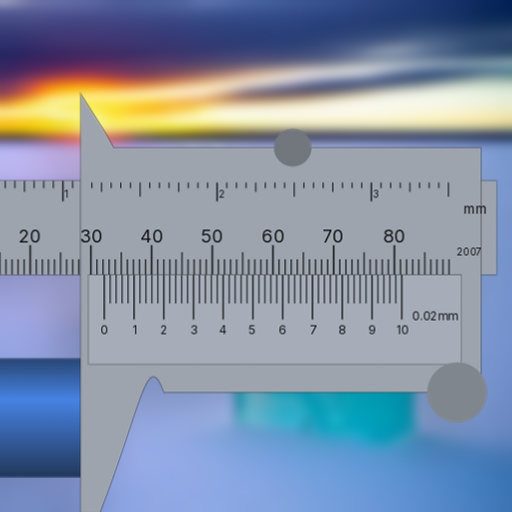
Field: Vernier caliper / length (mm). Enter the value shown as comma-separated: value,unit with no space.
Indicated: 32.2,mm
